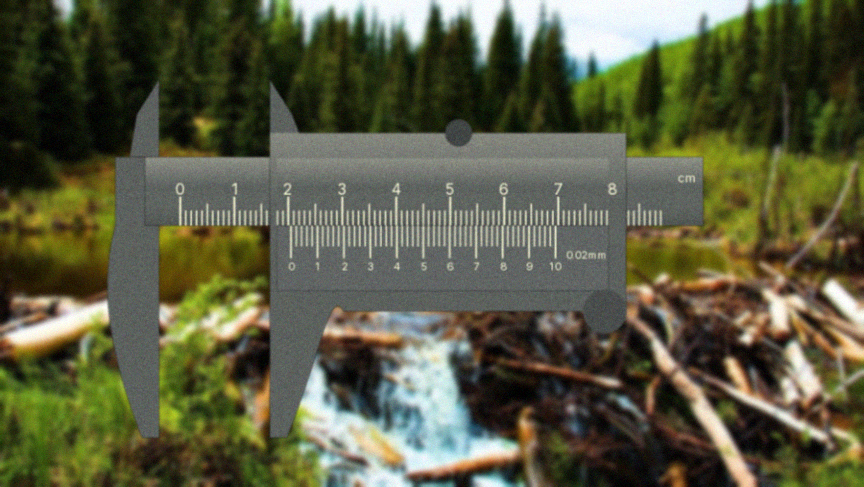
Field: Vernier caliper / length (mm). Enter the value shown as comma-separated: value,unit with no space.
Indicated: 20.5,mm
